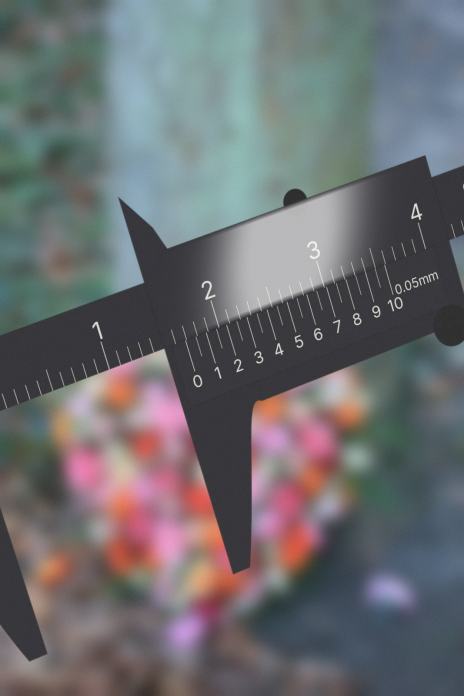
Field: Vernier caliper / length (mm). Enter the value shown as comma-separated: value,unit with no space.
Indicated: 16.9,mm
